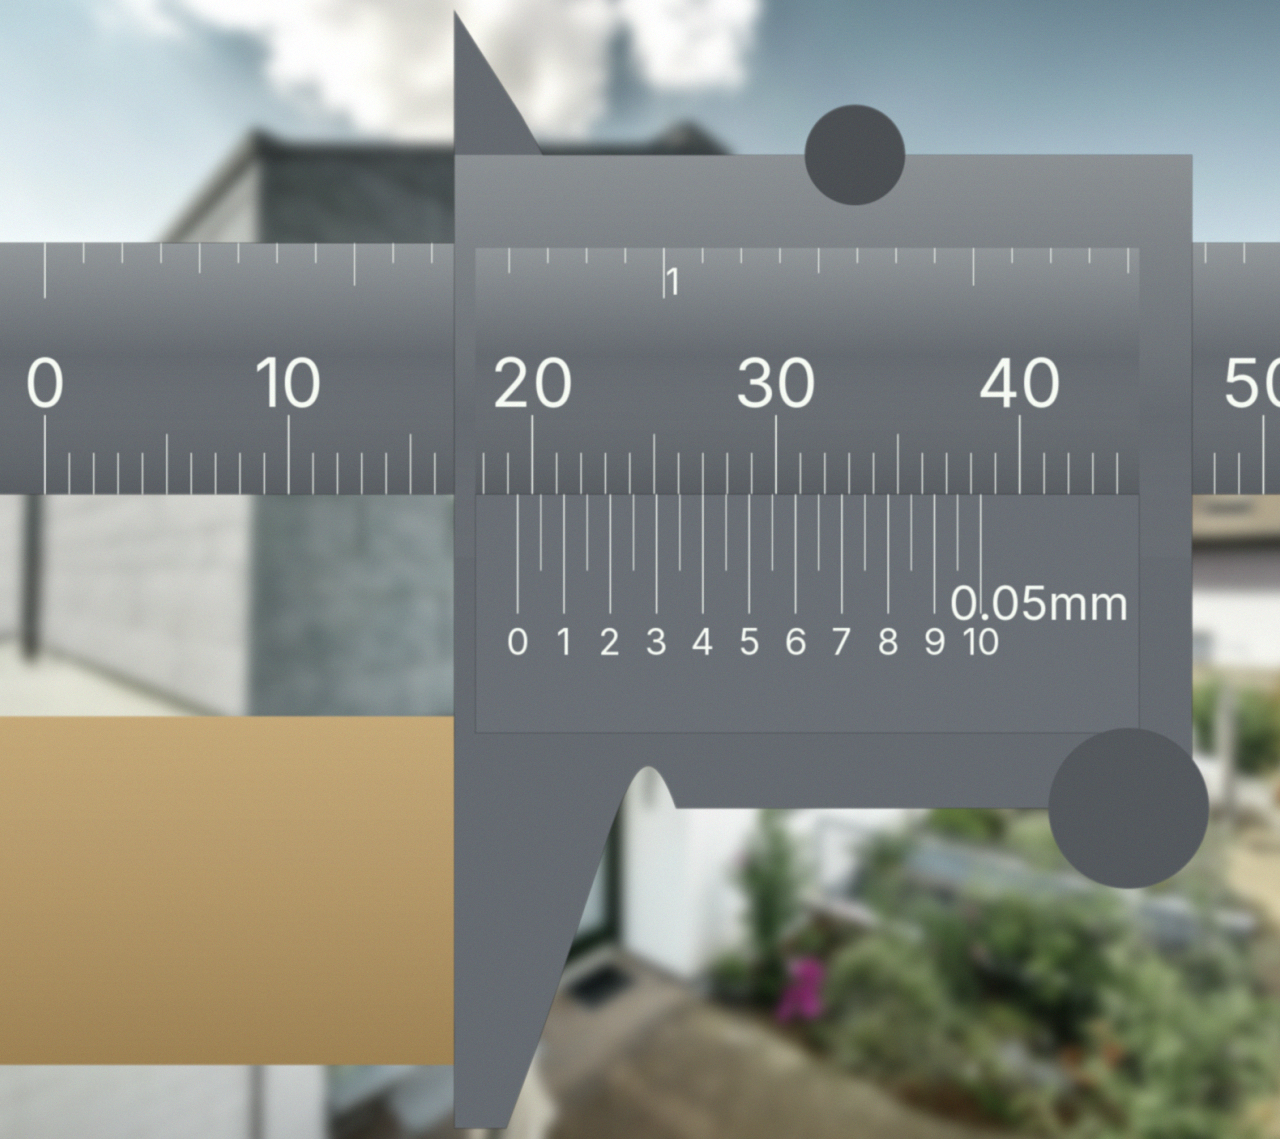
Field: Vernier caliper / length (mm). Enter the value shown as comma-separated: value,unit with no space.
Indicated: 19.4,mm
